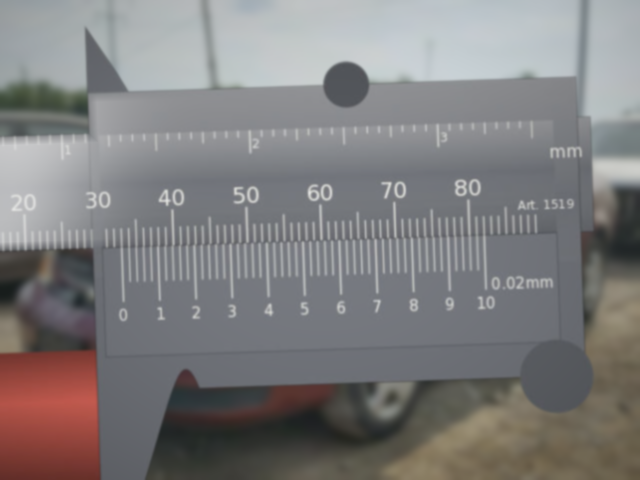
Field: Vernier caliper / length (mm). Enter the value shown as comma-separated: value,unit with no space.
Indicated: 33.0,mm
